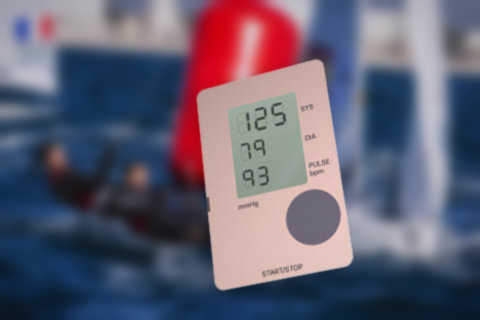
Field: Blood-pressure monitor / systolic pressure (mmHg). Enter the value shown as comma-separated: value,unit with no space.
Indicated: 125,mmHg
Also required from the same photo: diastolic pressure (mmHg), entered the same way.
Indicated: 79,mmHg
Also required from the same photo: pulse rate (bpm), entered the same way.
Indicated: 93,bpm
